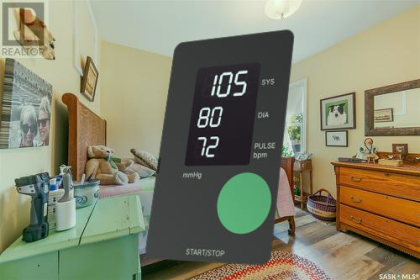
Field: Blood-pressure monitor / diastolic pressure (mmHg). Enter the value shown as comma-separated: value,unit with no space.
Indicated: 80,mmHg
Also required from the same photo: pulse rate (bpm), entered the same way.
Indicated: 72,bpm
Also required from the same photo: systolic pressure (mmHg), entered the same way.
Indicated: 105,mmHg
